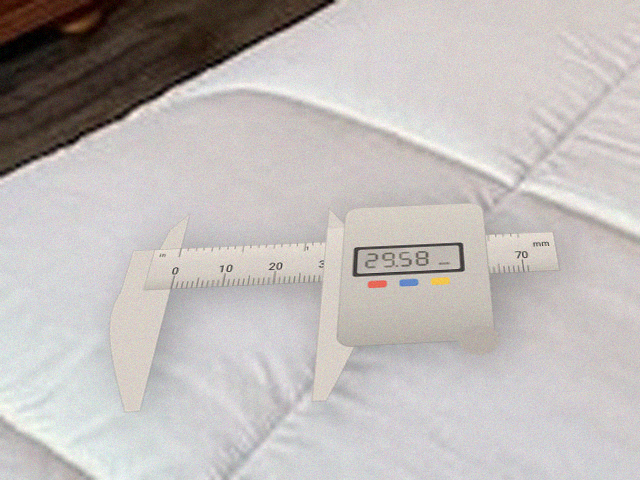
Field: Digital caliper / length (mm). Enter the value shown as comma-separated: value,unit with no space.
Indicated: 29.58,mm
